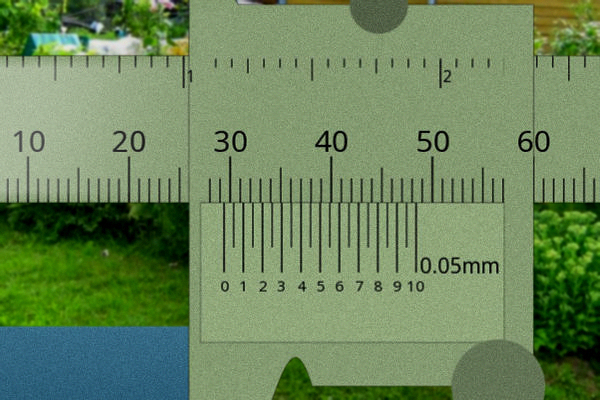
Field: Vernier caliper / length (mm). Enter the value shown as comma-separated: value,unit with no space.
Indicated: 29.4,mm
